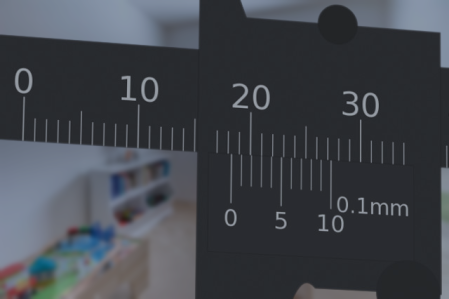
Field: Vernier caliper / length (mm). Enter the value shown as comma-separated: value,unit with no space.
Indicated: 18.3,mm
